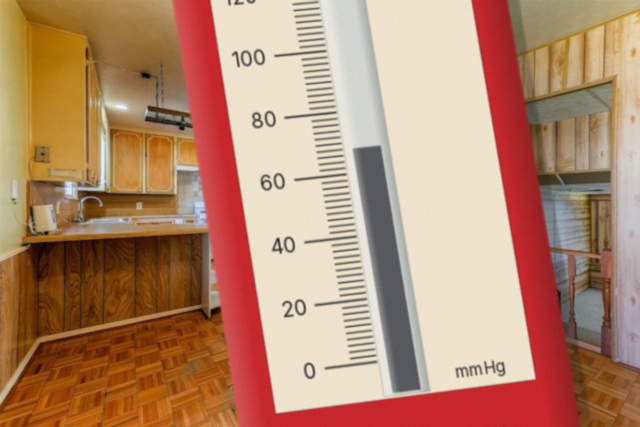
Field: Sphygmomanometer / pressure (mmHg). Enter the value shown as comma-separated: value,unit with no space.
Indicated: 68,mmHg
